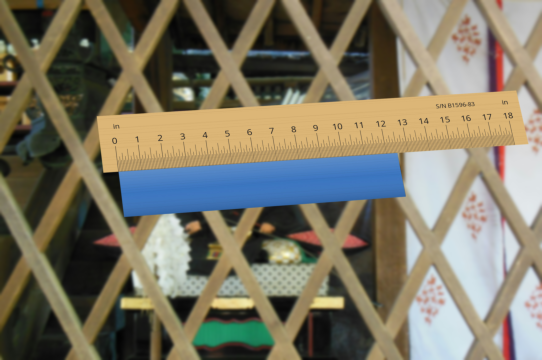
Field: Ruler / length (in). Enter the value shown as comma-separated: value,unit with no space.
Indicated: 12.5,in
